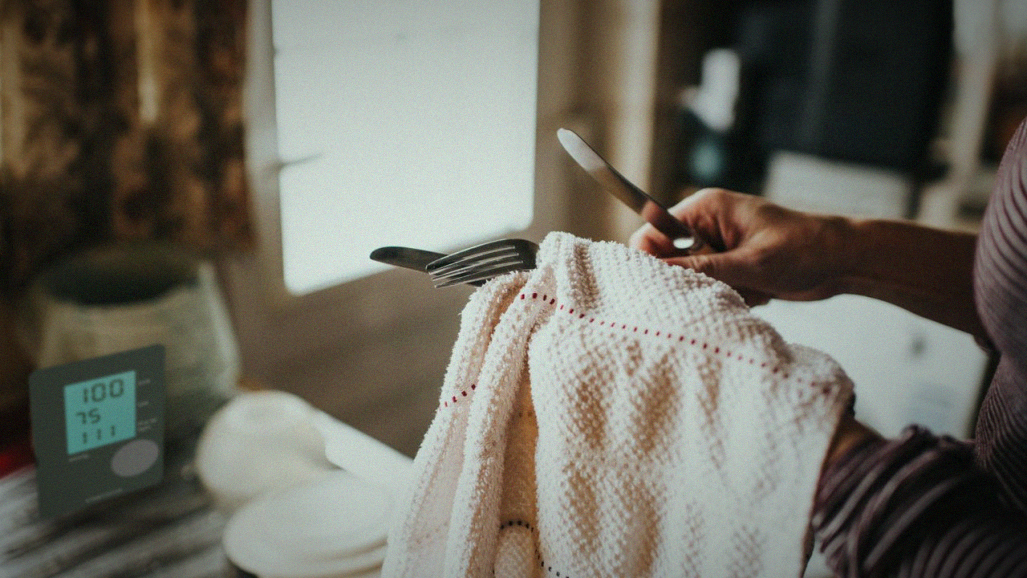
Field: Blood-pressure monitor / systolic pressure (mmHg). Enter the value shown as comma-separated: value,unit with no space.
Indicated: 100,mmHg
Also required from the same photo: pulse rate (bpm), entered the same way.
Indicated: 111,bpm
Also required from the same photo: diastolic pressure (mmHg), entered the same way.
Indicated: 75,mmHg
